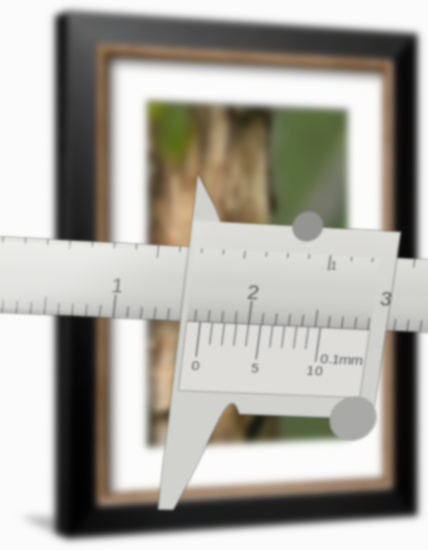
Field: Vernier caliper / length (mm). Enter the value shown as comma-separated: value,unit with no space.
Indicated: 16.4,mm
